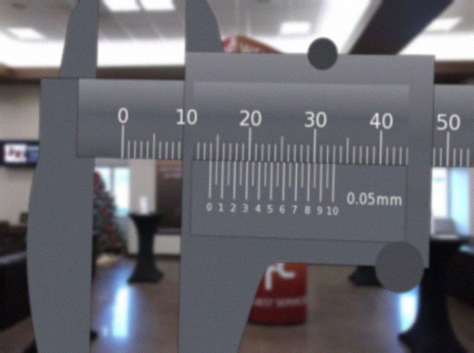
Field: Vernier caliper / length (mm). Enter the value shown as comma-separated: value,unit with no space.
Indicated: 14.0,mm
